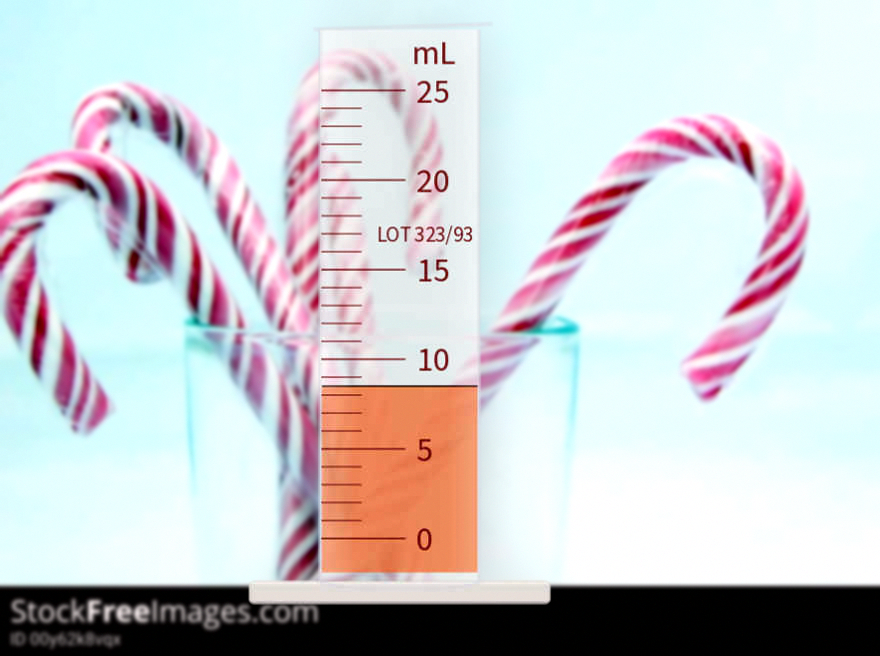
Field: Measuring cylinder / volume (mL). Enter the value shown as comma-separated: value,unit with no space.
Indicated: 8.5,mL
